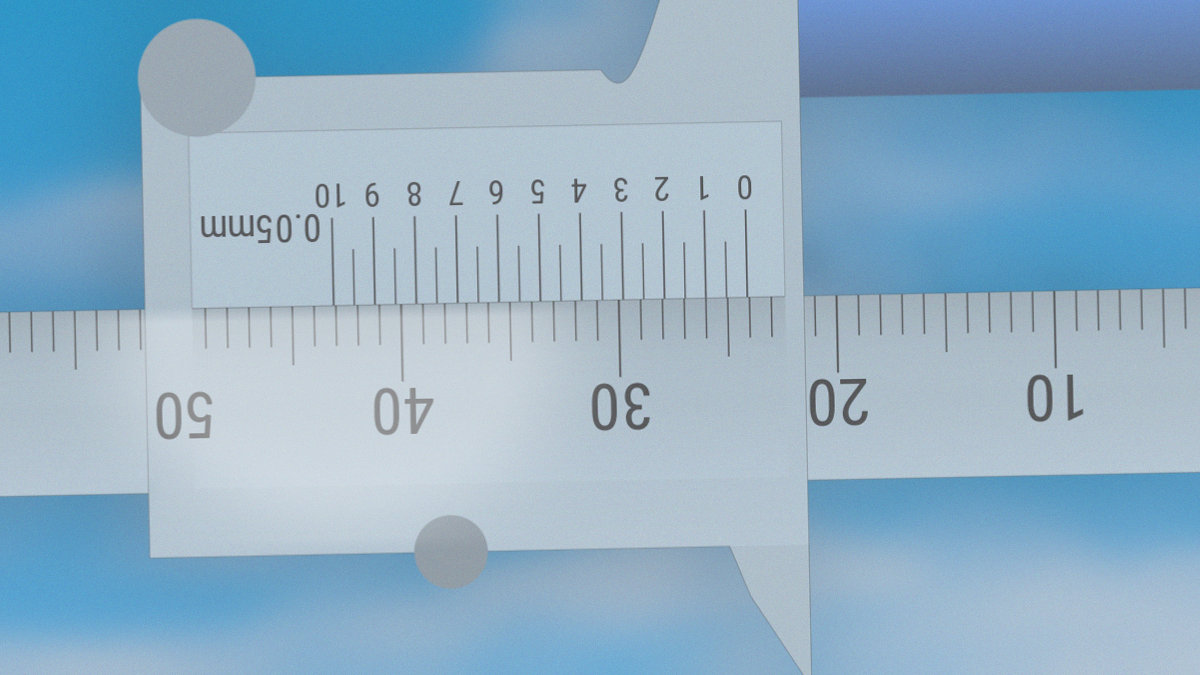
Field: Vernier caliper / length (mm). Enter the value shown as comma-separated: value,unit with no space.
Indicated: 24.1,mm
